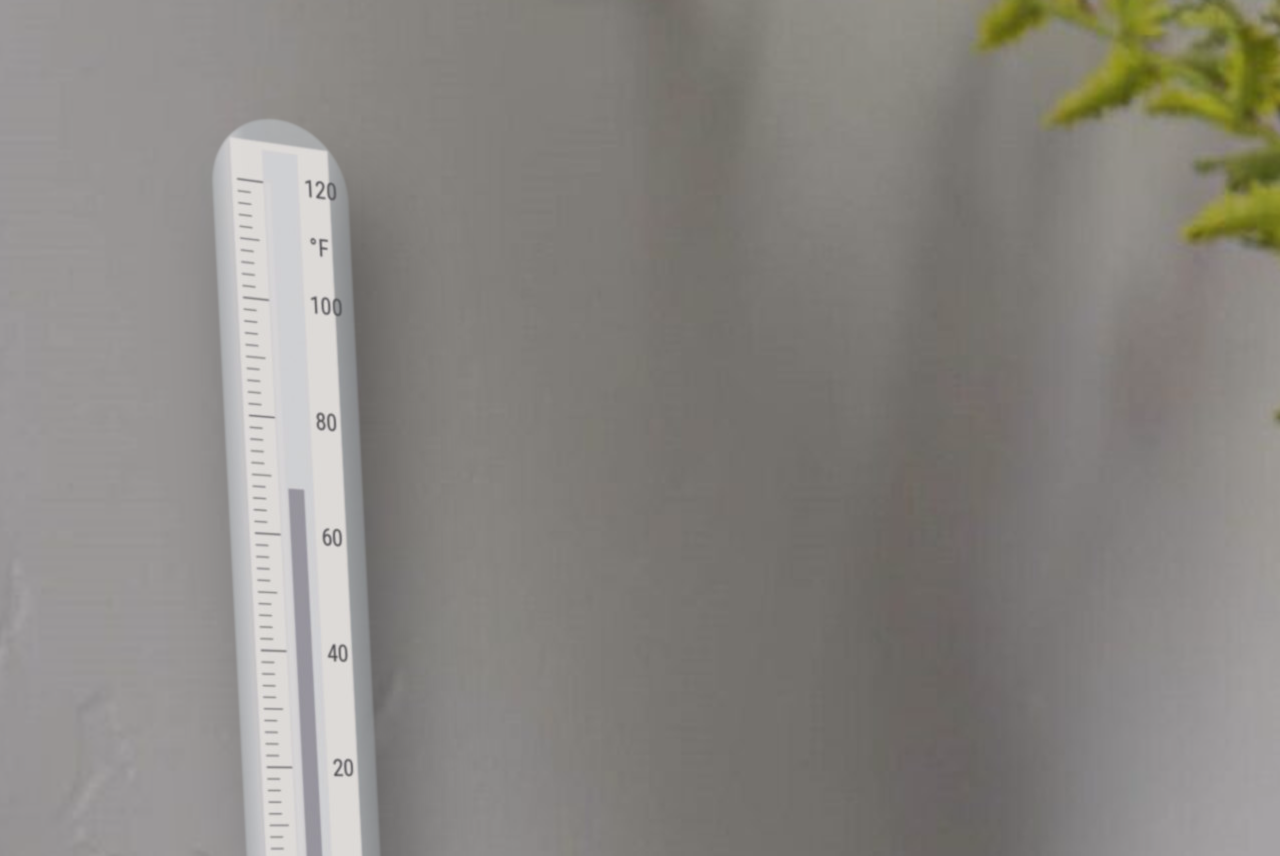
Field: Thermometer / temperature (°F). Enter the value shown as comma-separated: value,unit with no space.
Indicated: 68,°F
